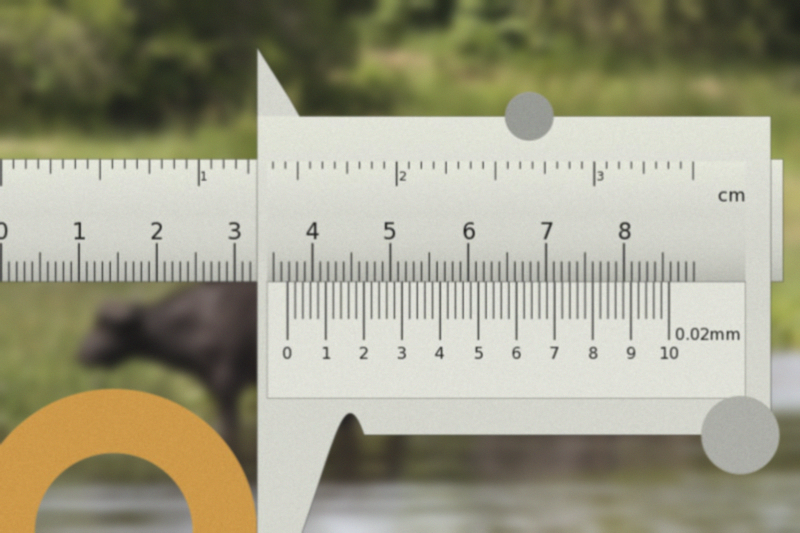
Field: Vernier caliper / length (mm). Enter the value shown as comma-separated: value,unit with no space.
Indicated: 36.8,mm
